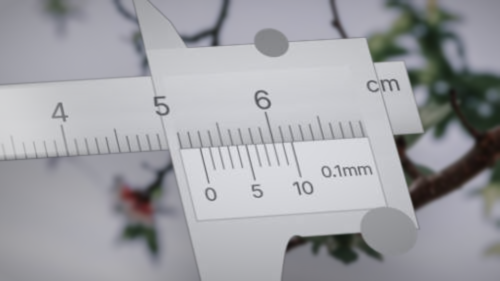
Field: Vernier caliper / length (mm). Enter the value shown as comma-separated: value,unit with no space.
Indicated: 52.8,mm
